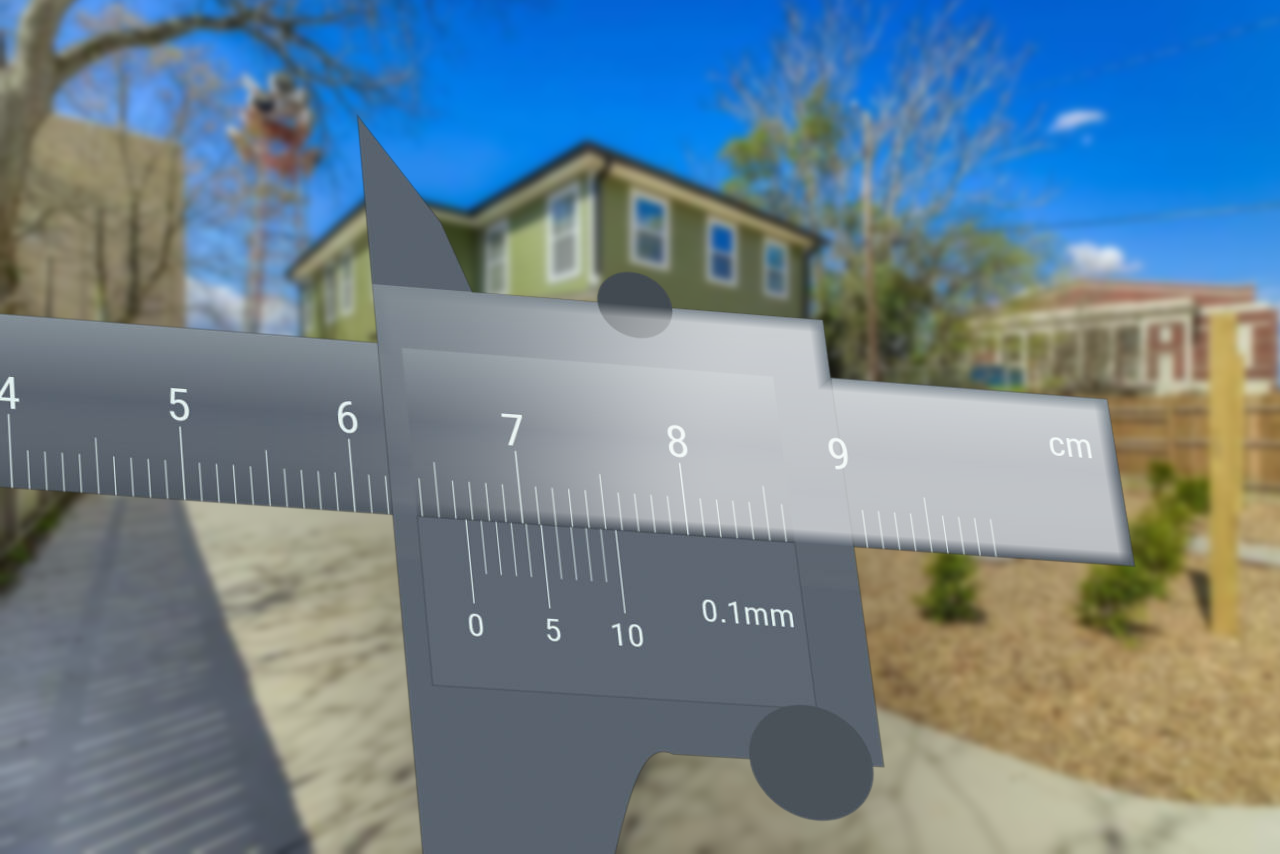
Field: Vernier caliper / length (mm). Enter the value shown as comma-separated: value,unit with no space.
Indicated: 66.6,mm
